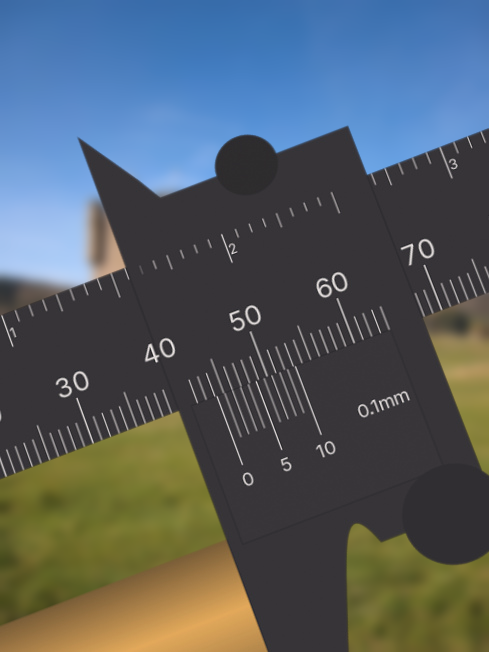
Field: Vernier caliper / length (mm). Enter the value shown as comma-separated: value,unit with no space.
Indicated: 44.2,mm
